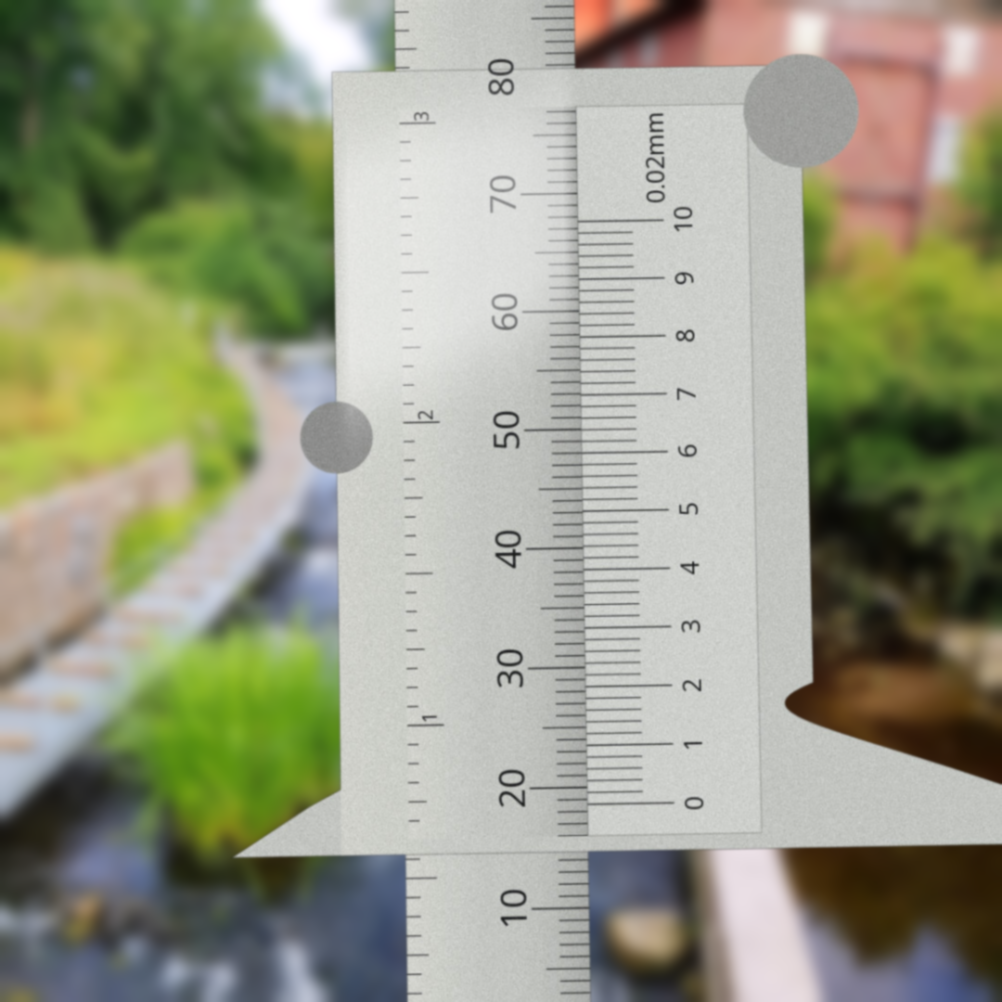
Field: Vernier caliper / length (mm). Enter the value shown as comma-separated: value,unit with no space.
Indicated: 18.6,mm
